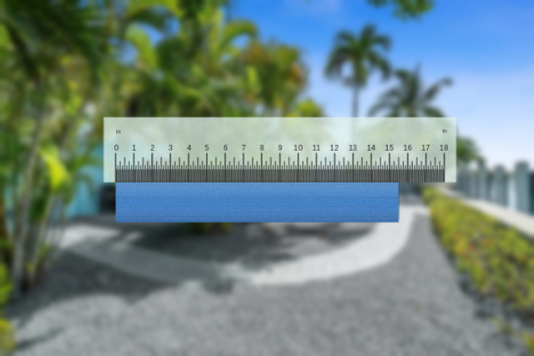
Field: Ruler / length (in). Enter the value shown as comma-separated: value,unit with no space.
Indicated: 15.5,in
